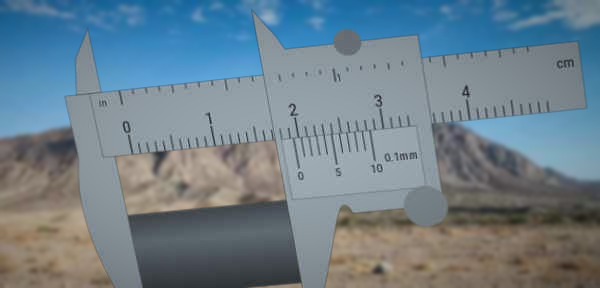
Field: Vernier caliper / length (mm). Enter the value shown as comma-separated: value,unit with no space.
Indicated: 19.4,mm
